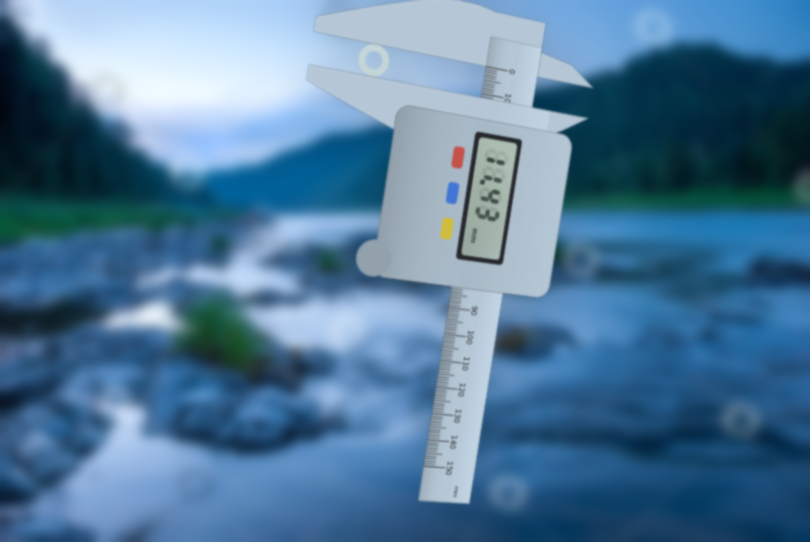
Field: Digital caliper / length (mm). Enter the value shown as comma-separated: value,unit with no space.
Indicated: 11.43,mm
